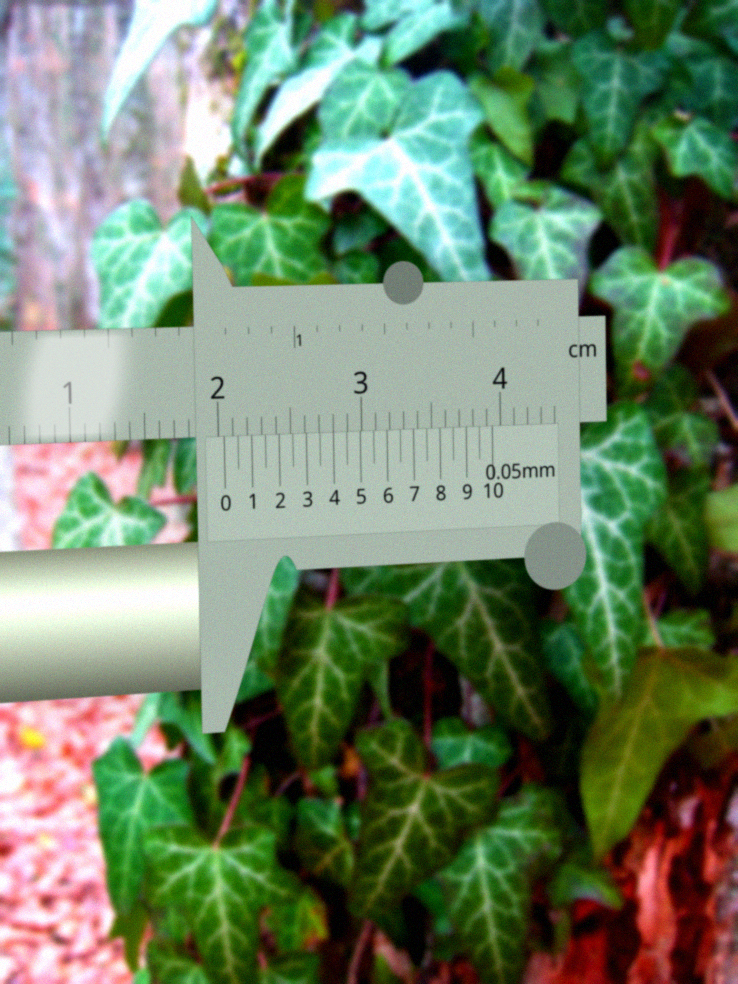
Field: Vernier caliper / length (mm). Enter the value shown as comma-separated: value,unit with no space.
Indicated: 20.4,mm
